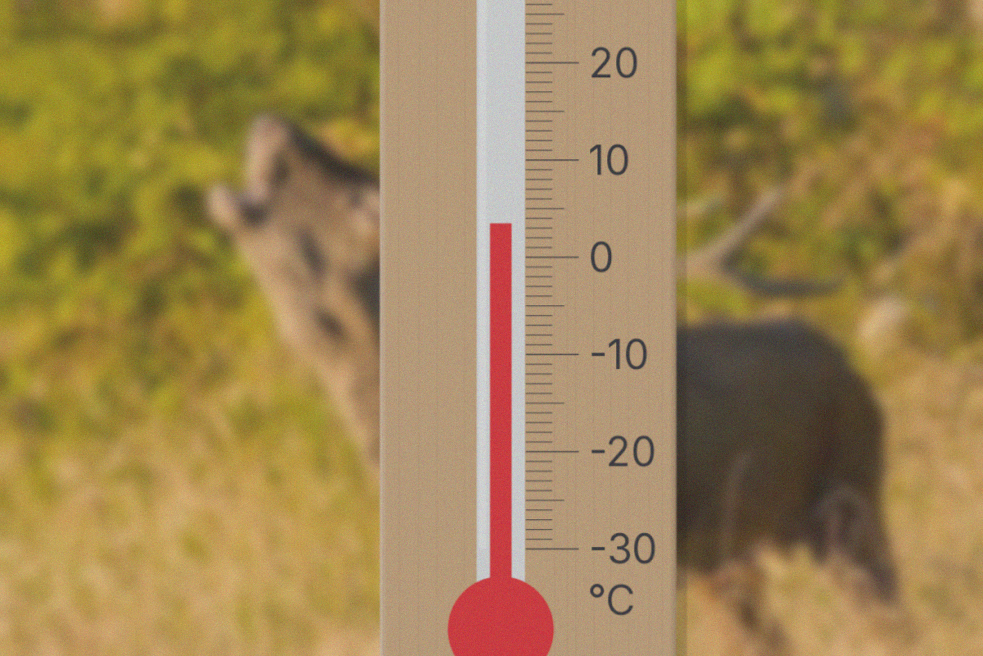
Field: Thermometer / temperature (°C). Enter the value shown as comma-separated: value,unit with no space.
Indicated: 3.5,°C
